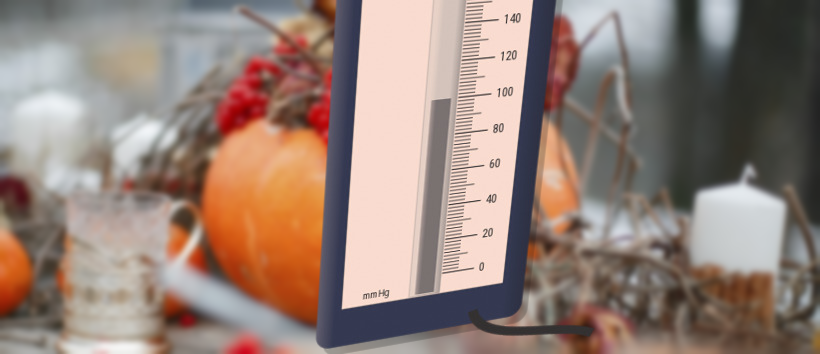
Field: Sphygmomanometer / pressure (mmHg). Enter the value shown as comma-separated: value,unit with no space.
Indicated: 100,mmHg
